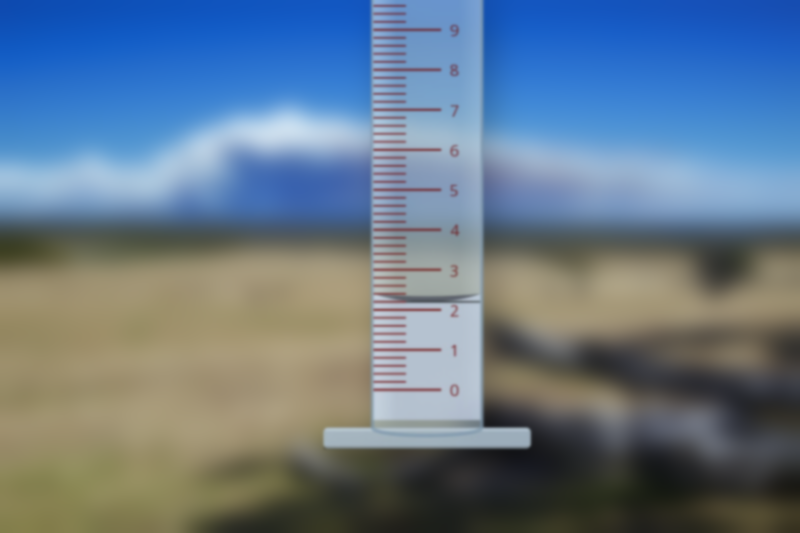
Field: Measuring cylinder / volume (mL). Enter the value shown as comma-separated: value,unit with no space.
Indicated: 2.2,mL
